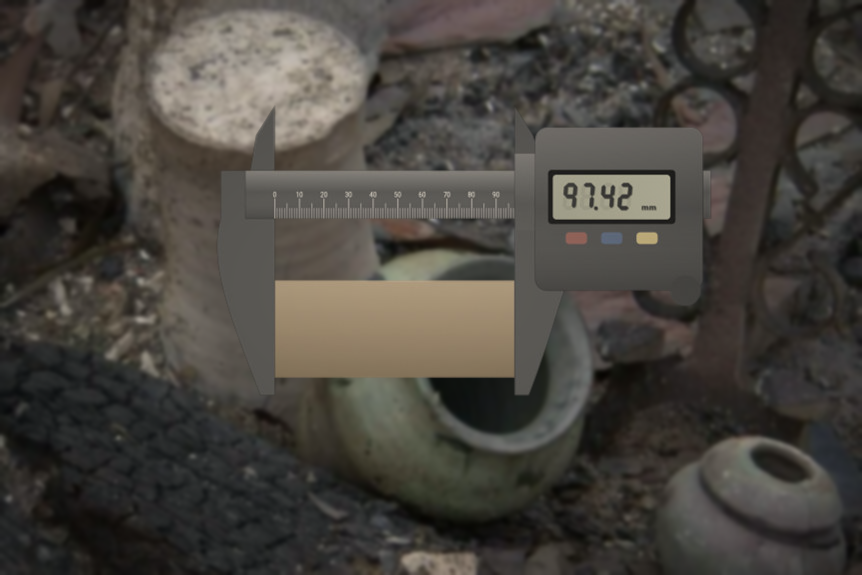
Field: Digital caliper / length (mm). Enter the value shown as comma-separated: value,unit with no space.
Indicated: 97.42,mm
